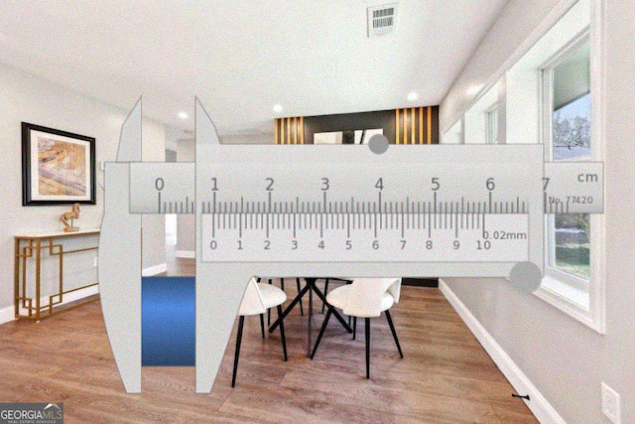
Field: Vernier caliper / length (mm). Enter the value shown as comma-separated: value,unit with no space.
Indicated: 9.8,mm
